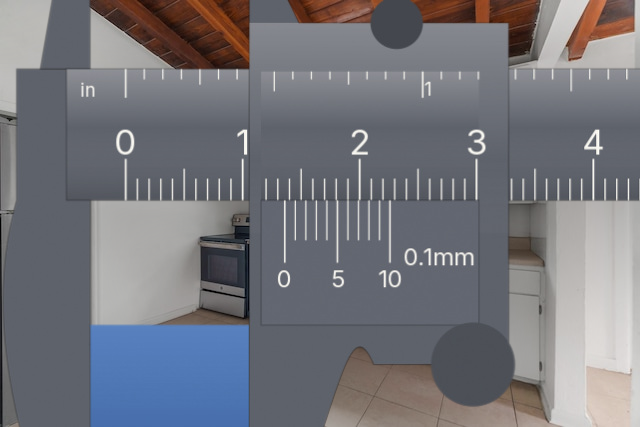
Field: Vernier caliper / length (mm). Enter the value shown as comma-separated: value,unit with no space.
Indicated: 13.6,mm
